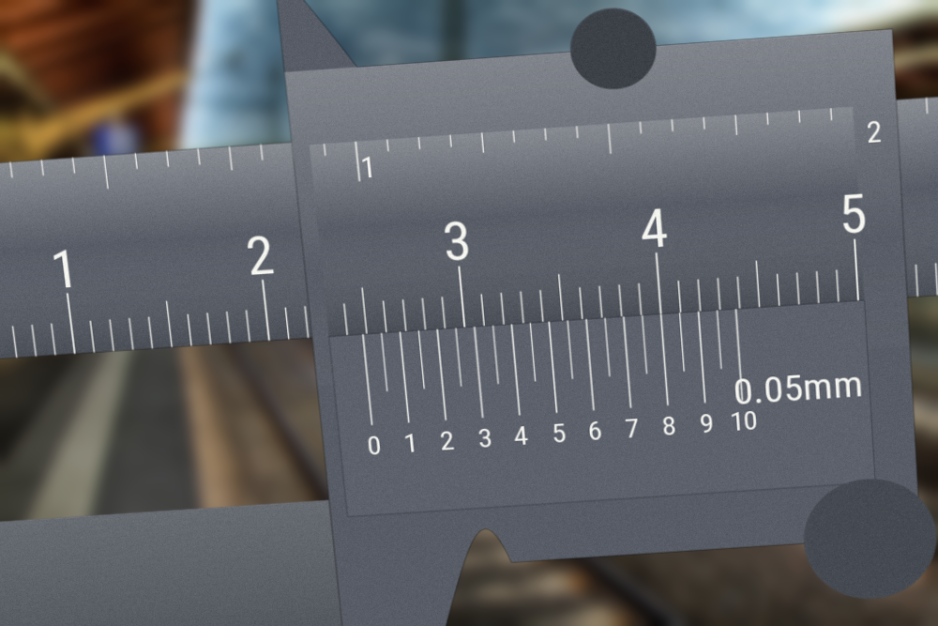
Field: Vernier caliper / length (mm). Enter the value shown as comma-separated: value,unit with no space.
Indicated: 24.8,mm
